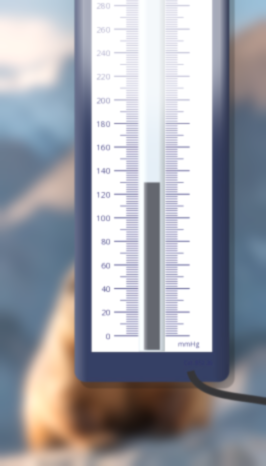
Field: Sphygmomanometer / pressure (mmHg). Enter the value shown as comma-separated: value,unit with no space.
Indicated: 130,mmHg
